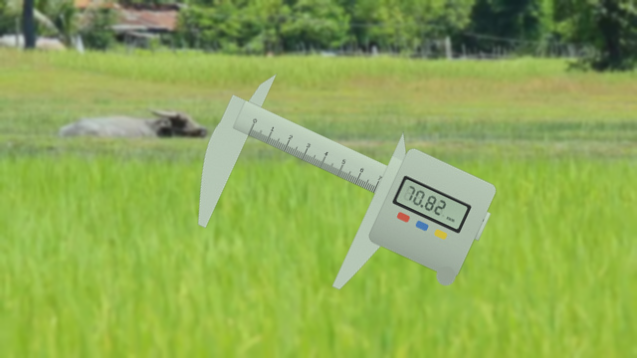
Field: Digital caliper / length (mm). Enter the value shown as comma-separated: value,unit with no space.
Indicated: 70.82,mm
